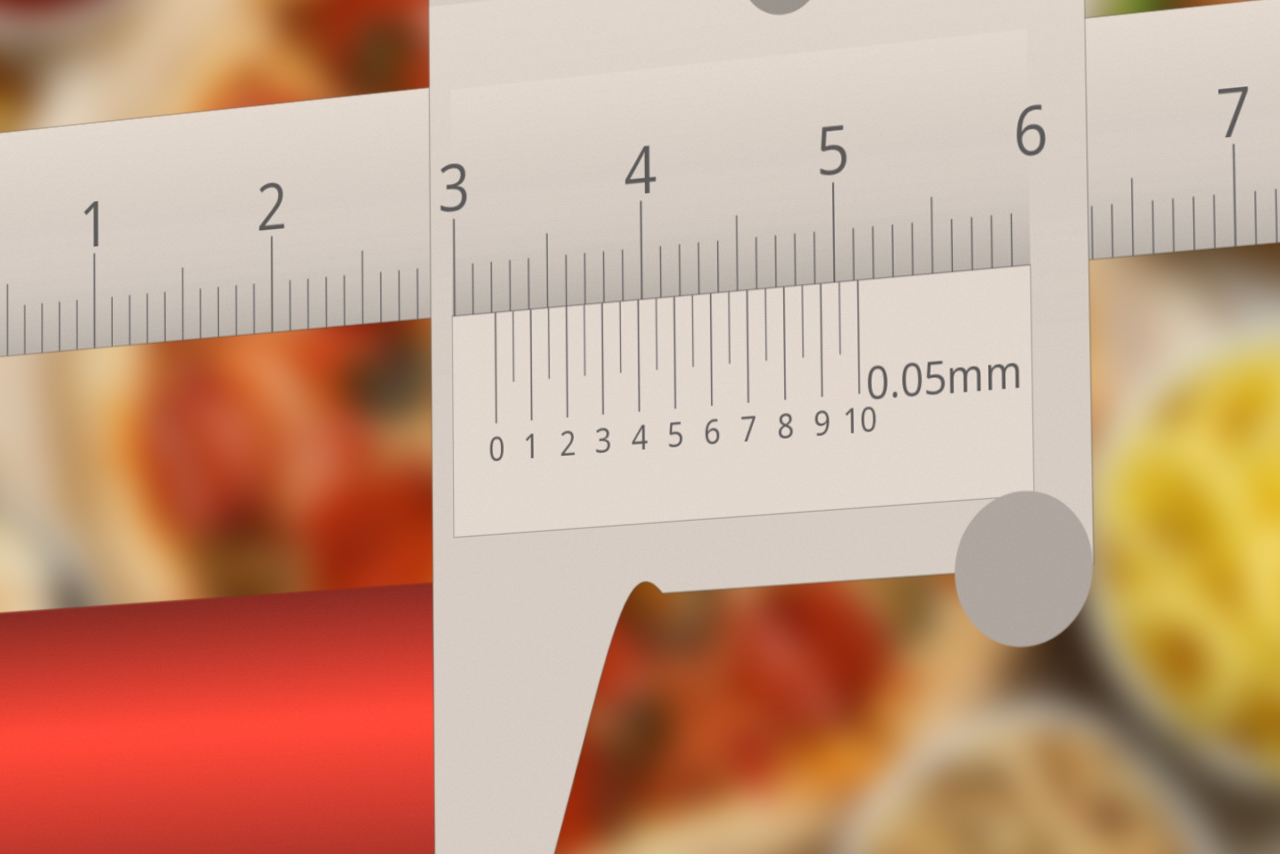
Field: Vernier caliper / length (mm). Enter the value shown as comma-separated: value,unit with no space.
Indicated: 32.2,mm
